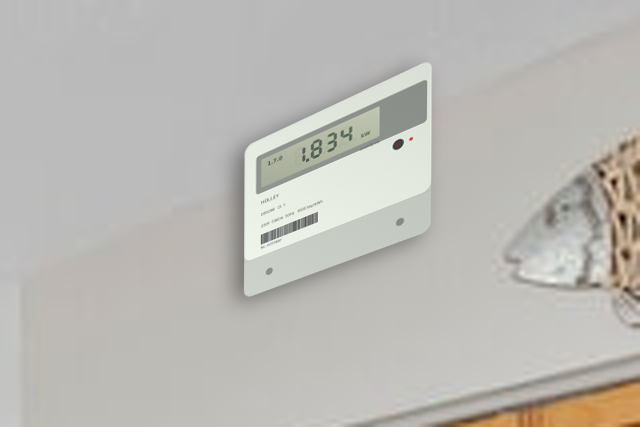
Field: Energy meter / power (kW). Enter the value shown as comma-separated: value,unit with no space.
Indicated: 1.834,kW
